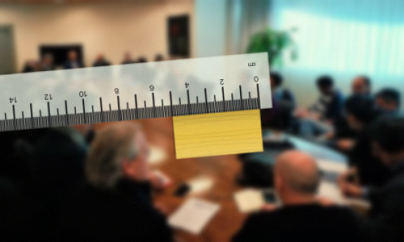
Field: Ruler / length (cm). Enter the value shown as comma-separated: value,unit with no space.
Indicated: 5,cm
